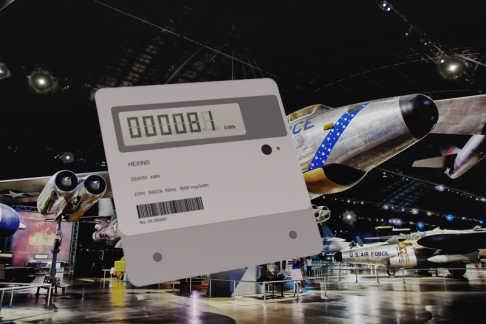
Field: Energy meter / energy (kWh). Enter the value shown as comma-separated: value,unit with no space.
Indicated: 81,kWh
